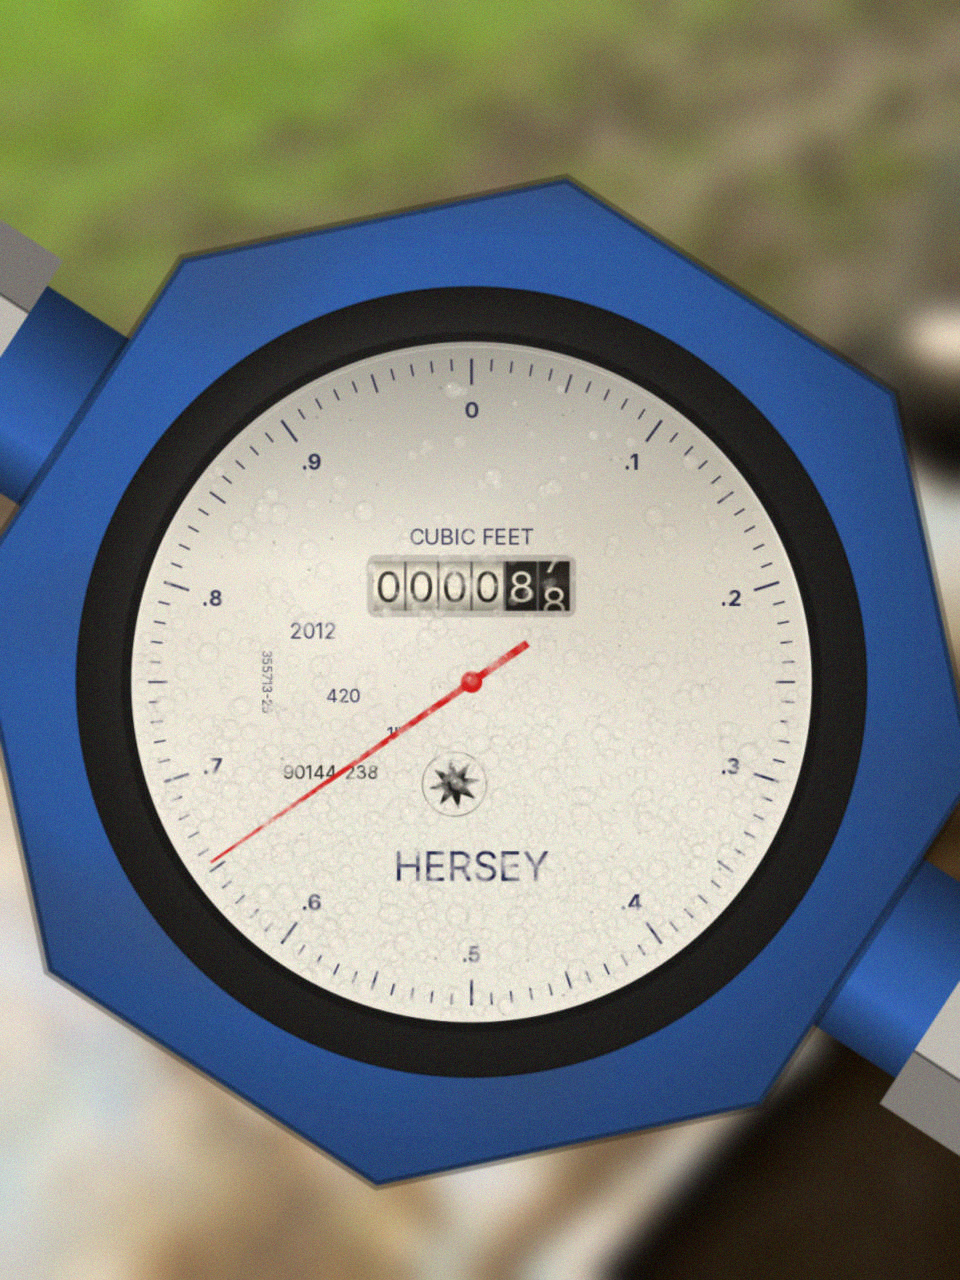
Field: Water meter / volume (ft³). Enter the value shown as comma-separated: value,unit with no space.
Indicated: 87.65,ft³
